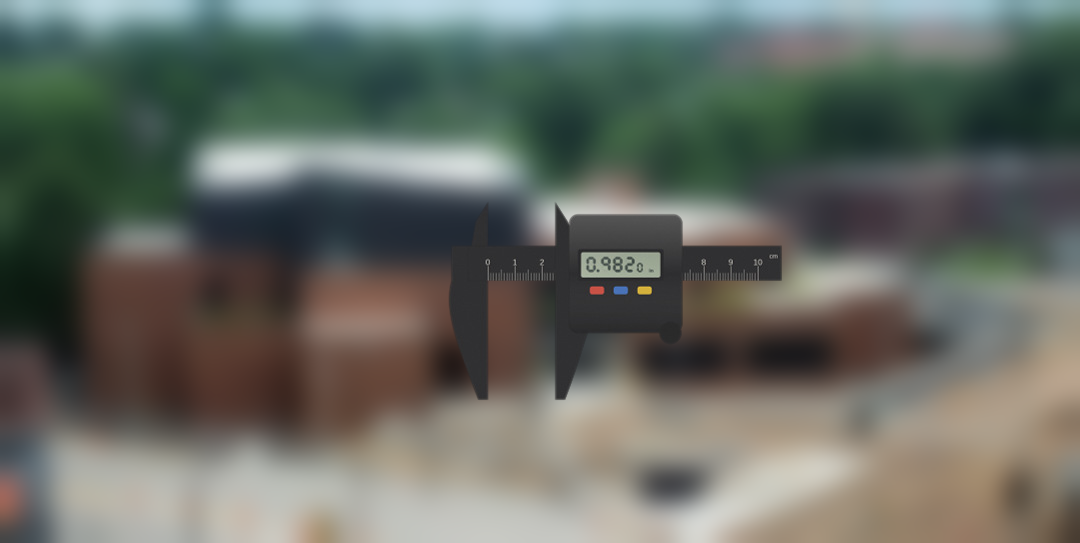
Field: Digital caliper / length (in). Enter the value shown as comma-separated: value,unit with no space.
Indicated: 0.9820,in
